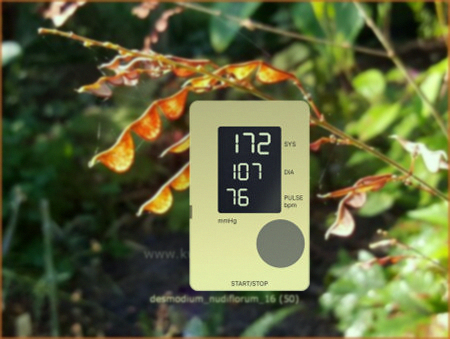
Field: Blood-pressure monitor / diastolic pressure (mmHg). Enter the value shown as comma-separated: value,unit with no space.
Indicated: 107,mmHg
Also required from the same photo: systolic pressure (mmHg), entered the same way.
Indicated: 172,mmHg
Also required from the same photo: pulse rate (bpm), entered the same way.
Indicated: 76,bpm
